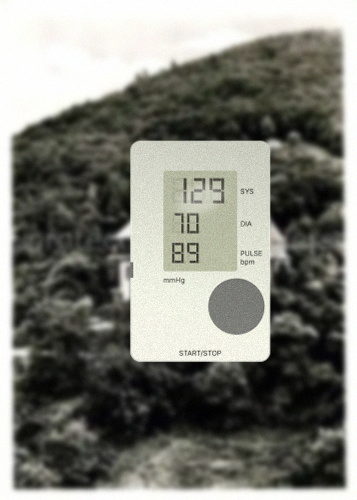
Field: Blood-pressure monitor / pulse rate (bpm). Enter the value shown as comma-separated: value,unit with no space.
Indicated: 89,bpm
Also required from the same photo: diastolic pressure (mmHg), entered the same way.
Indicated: 70,mmHg
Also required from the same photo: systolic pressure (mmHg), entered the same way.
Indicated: 129,mmHg
